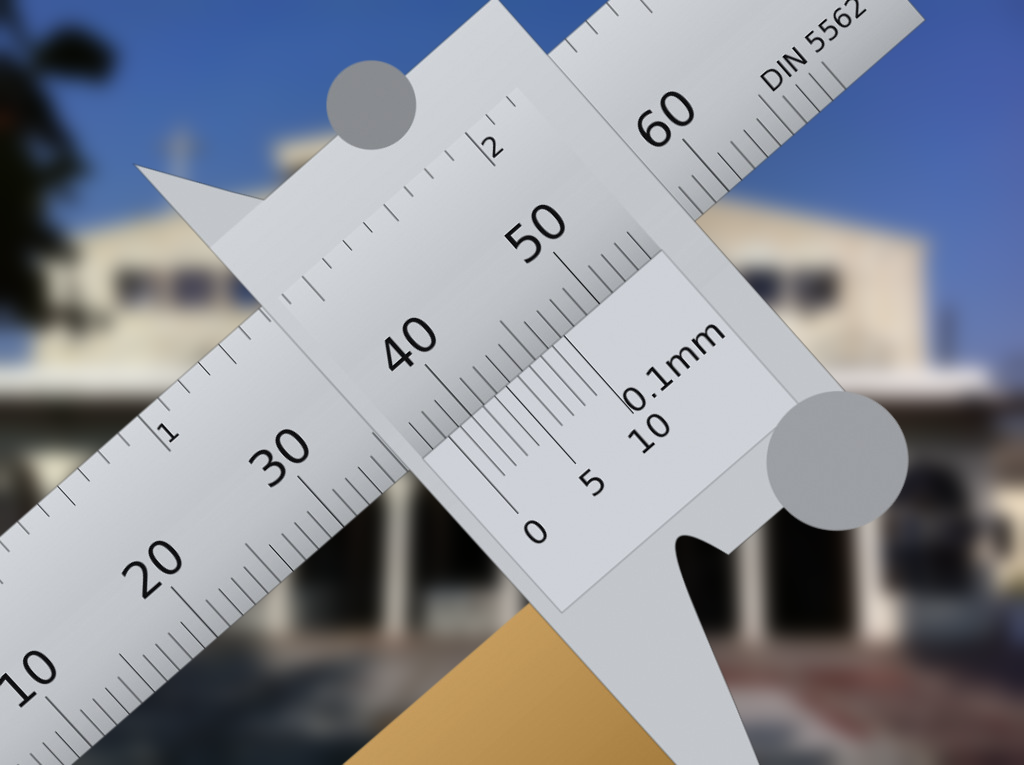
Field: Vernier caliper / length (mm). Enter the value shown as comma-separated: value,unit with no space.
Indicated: 38.2,mm
